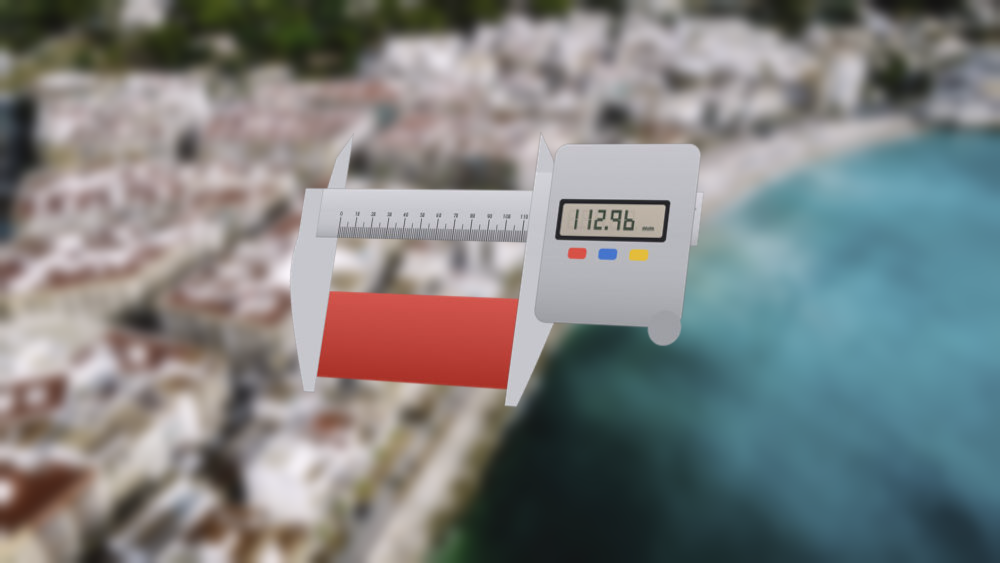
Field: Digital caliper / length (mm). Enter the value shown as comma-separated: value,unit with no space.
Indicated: 112.96,mm
